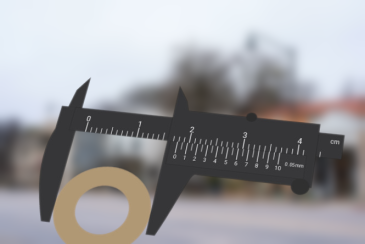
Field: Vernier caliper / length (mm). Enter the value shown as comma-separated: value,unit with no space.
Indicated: 17.8,mm
